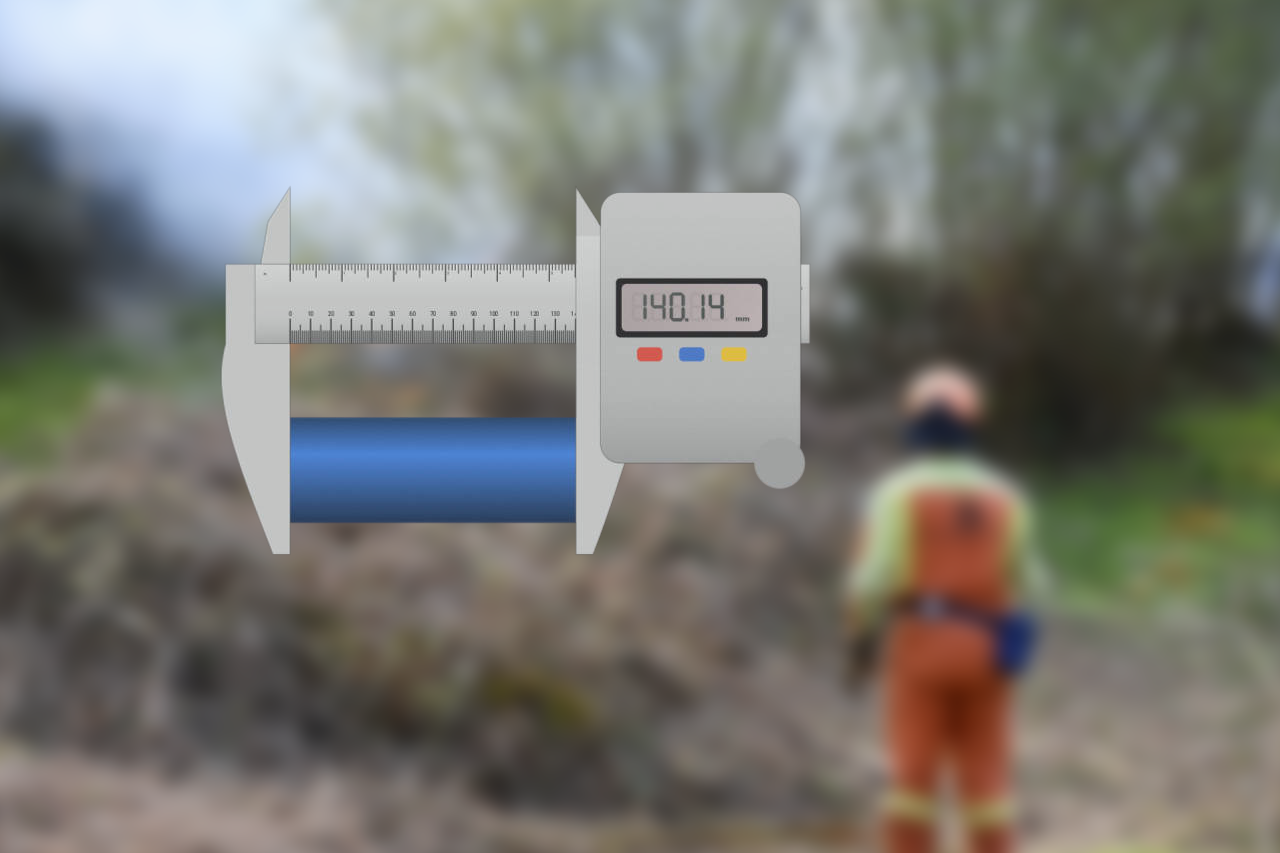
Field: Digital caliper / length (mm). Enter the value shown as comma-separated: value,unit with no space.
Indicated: 140.14,mm
